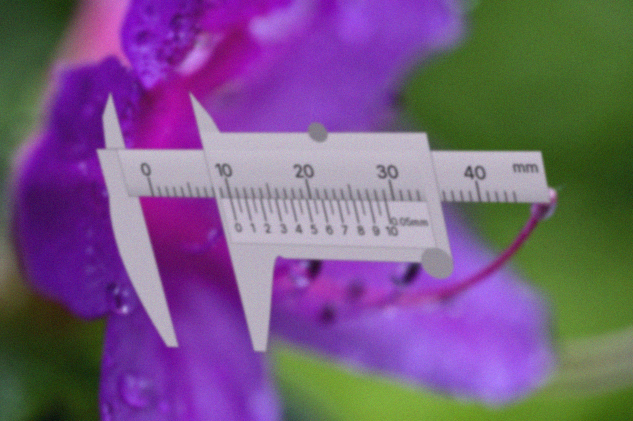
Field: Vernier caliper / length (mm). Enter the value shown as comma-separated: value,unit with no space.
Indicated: 10.0,mm
